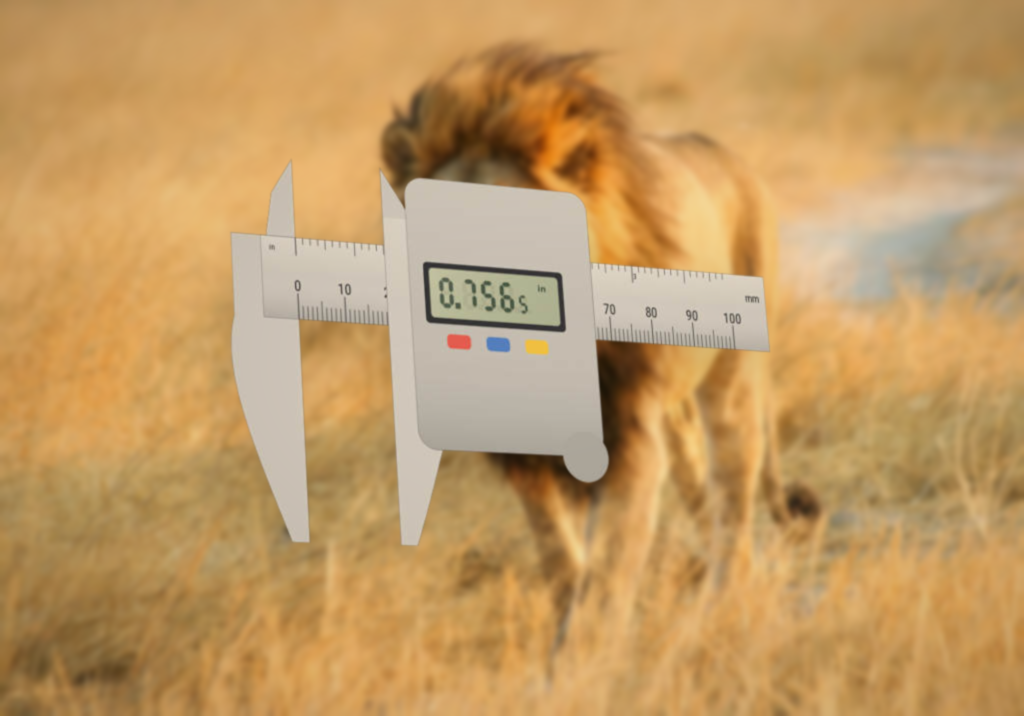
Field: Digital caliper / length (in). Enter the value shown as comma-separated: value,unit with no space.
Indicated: 0.7565,in
